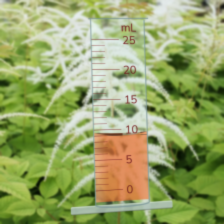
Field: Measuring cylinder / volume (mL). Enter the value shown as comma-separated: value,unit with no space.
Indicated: 9,mL
